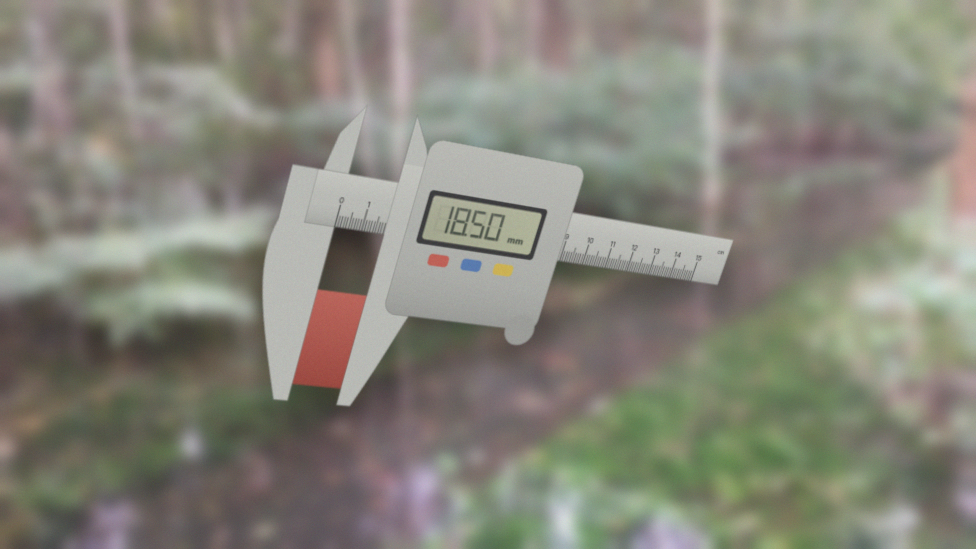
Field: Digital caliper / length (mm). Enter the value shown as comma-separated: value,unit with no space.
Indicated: 18.50,mm
